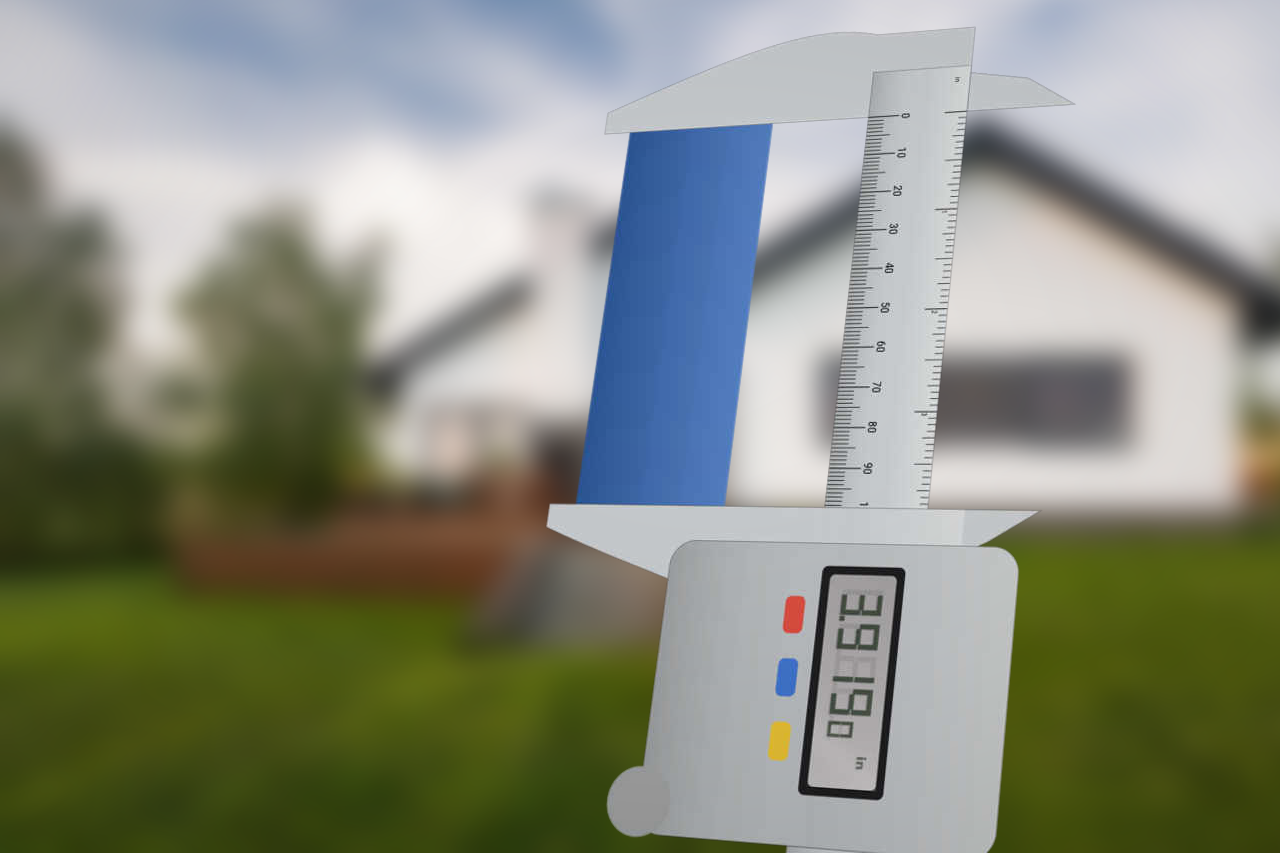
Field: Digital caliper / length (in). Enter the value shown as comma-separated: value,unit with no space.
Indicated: 3.9190,in
